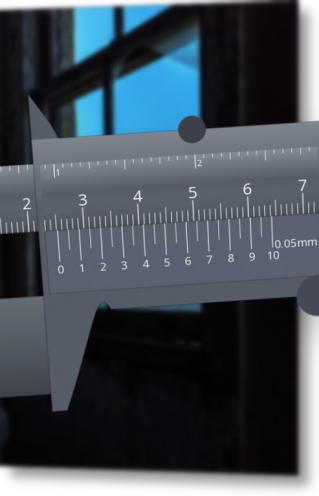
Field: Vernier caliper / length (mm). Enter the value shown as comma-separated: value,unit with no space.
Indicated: 25.2,mm
